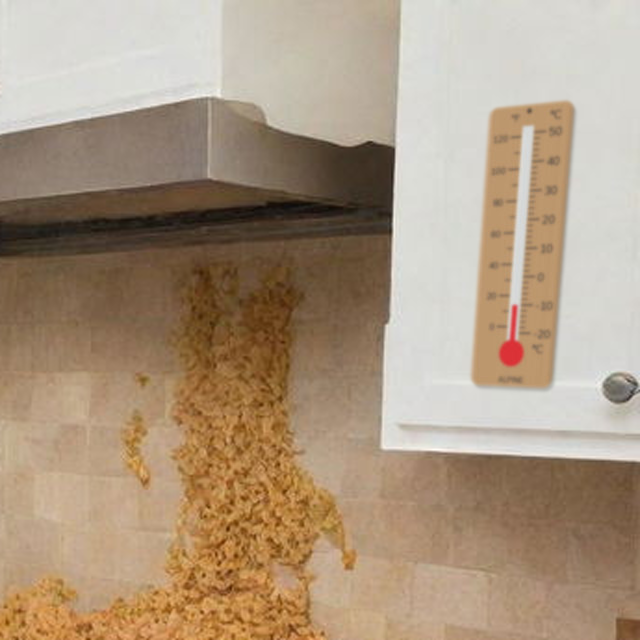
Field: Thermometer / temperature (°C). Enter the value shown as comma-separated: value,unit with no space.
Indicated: -10,°C
